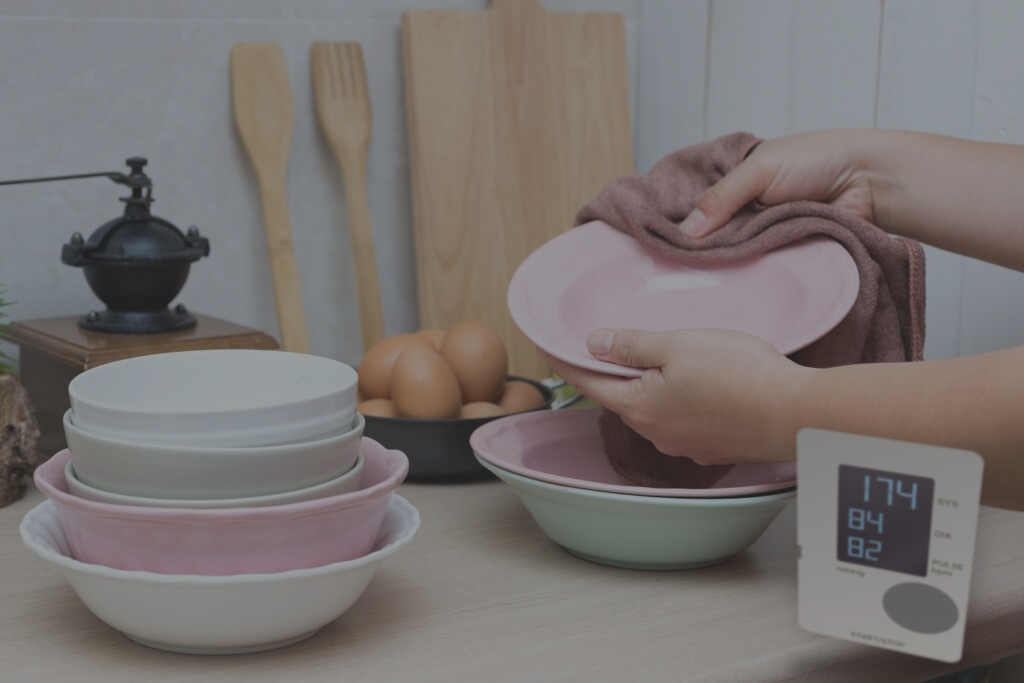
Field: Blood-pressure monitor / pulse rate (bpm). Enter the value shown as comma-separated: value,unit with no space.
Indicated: 82,bpm
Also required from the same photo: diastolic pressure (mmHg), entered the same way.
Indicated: 84,mmHg
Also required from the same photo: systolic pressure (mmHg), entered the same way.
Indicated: 174,mmHg
